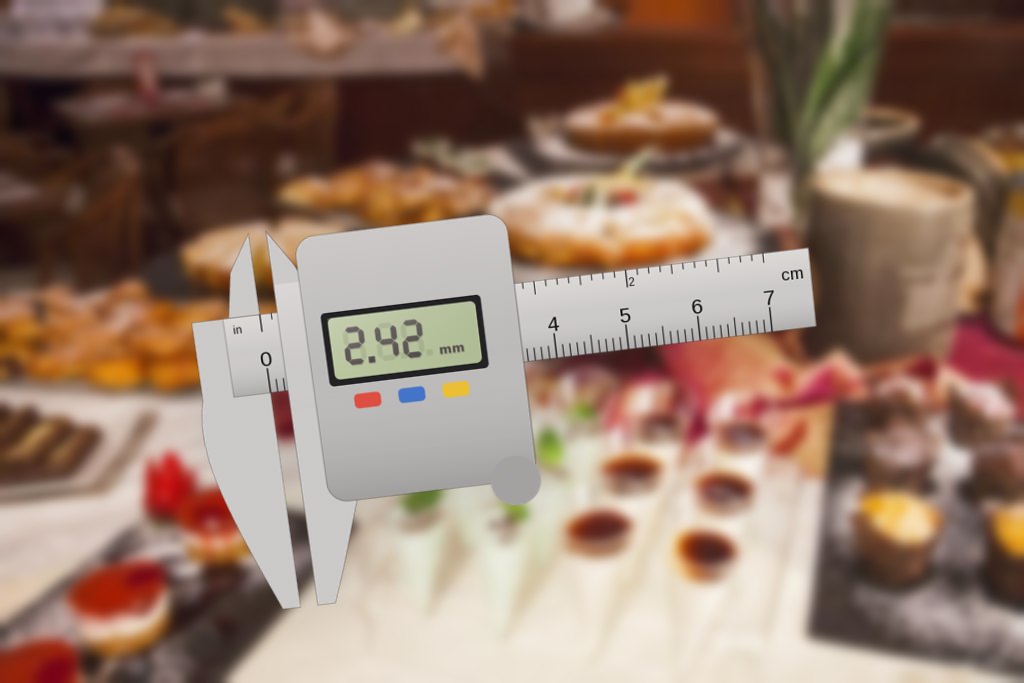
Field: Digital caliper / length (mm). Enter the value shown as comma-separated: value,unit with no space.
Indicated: 2.42,mm
